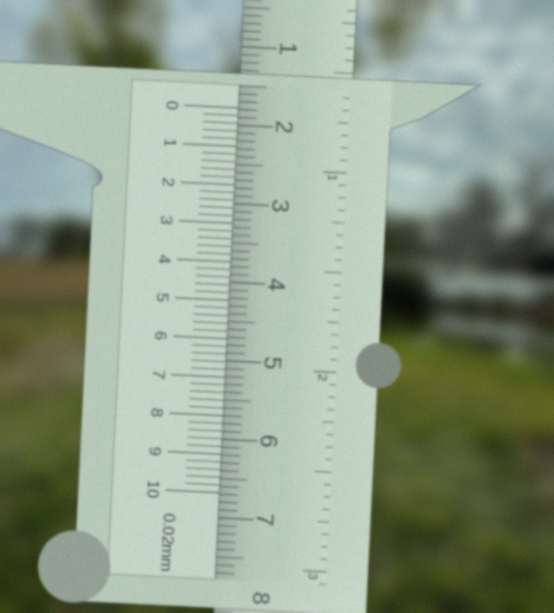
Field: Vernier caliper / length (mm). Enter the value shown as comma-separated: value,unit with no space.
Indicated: 17.8,mm
